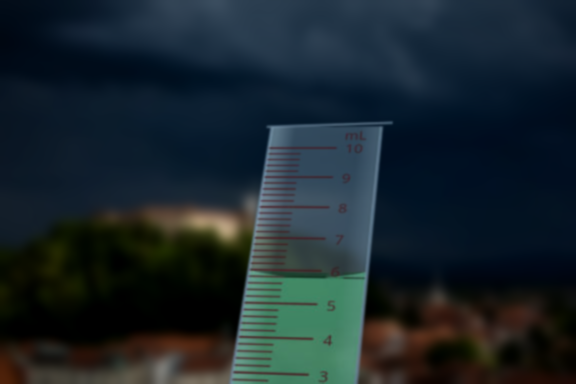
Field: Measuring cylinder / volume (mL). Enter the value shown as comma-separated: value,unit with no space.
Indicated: 5.8,mL
